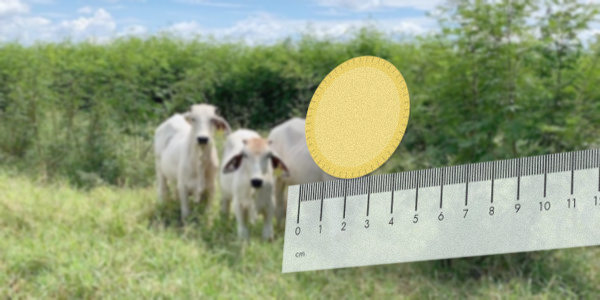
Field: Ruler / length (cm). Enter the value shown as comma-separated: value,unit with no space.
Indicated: 4.5,cm
